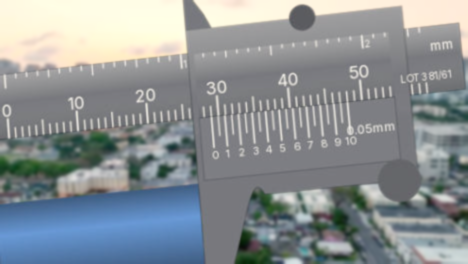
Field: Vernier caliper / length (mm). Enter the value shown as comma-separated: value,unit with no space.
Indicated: 29.0,mm
